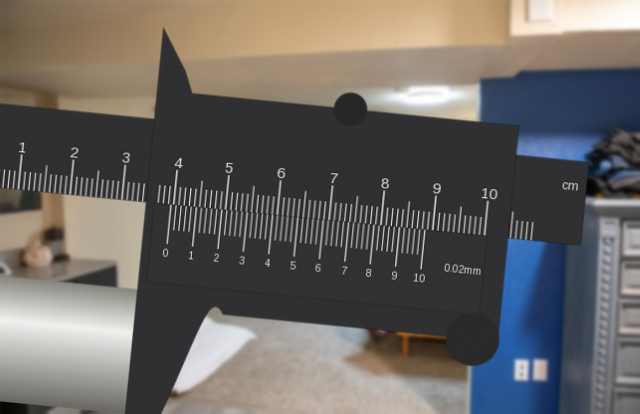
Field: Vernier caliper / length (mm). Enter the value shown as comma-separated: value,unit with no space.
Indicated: 39.5,mm
